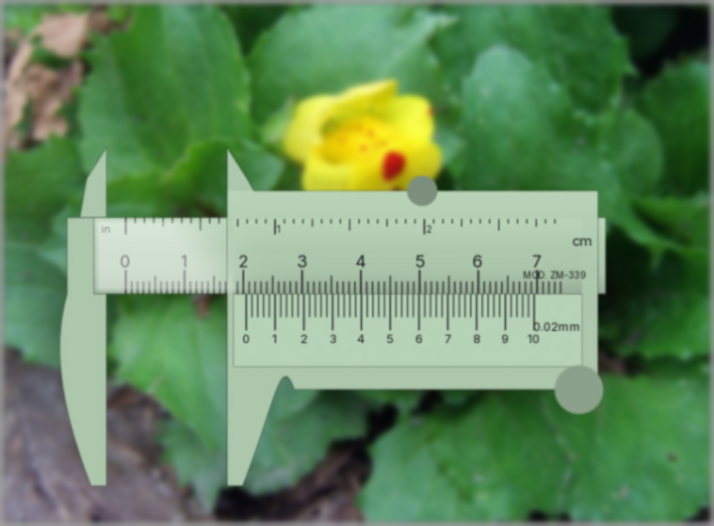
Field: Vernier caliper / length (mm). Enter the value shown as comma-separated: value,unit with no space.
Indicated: 20.5,mm
